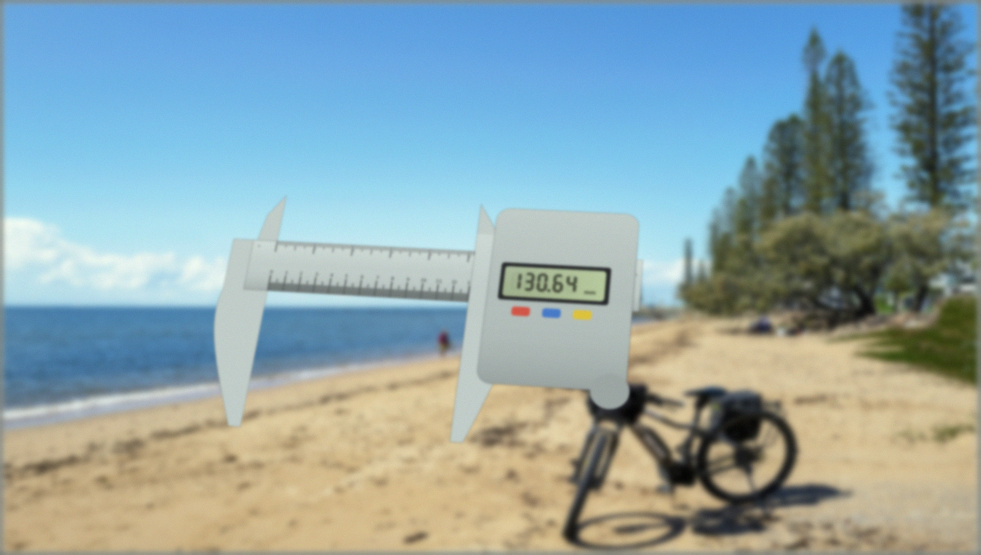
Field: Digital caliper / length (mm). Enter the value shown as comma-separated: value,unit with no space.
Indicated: 130.64,mm
